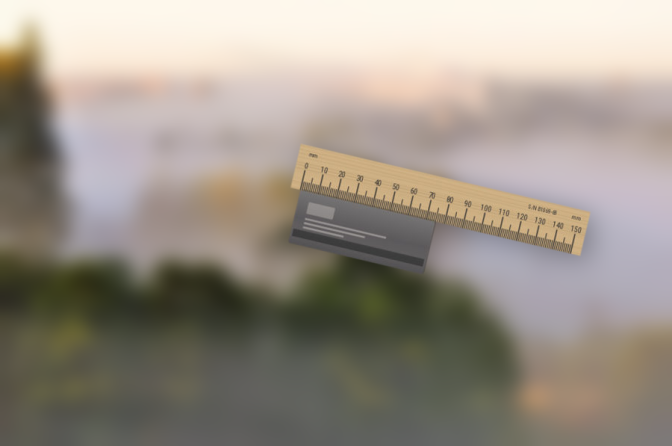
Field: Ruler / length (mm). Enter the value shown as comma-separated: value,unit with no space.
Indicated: 75,mm
